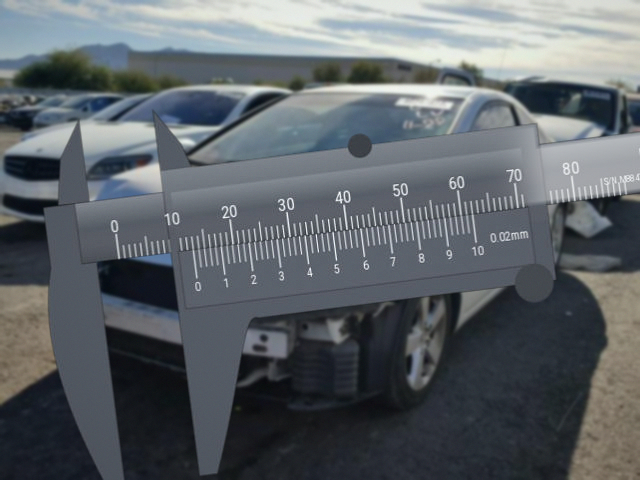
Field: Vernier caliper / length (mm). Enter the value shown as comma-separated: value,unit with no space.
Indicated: 13.0,mm
